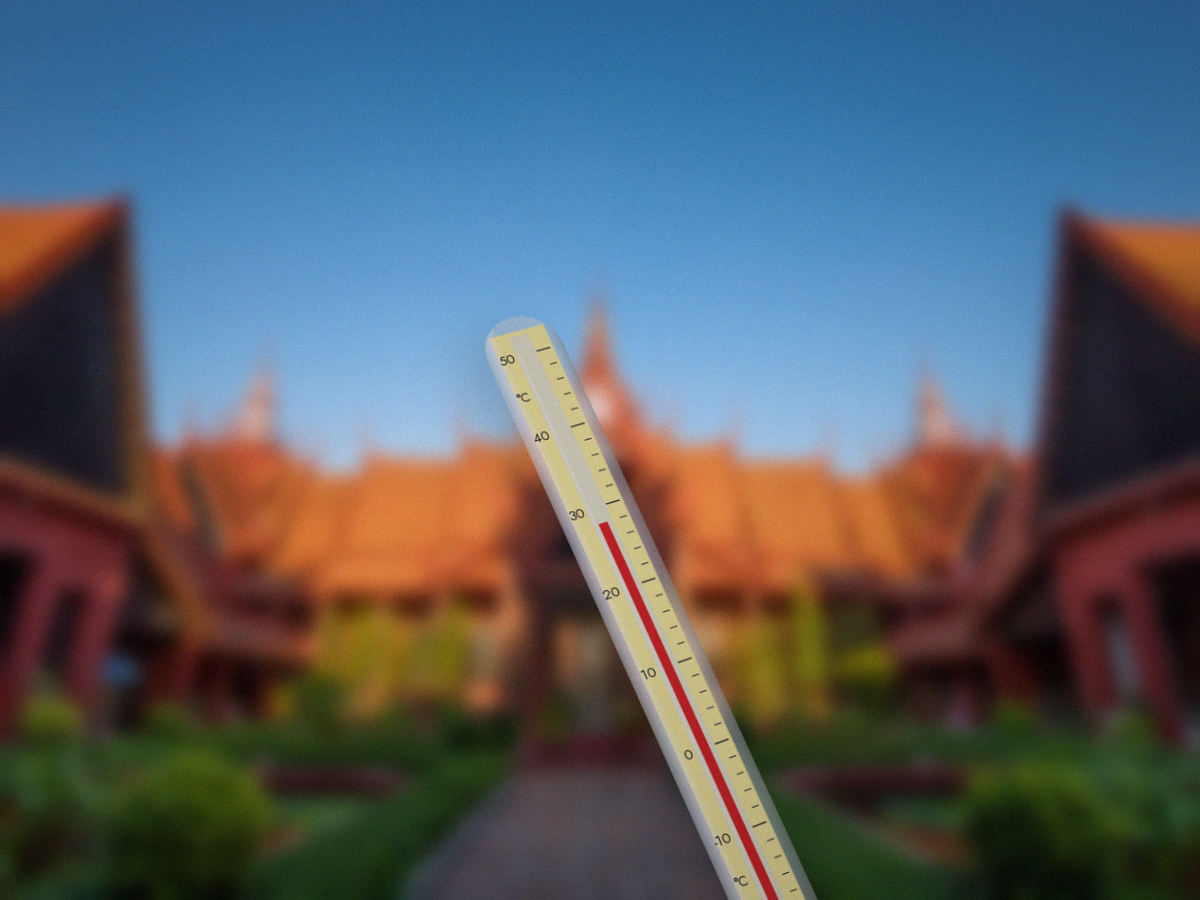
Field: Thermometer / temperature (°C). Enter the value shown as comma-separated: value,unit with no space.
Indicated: 28,°C
